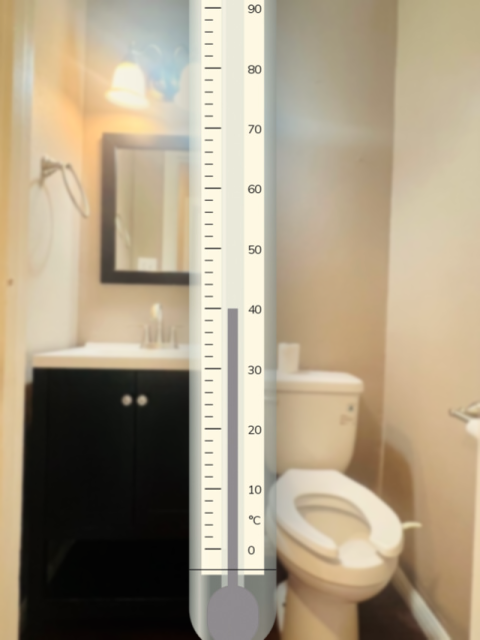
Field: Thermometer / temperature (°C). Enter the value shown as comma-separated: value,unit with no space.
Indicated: 40,°C
